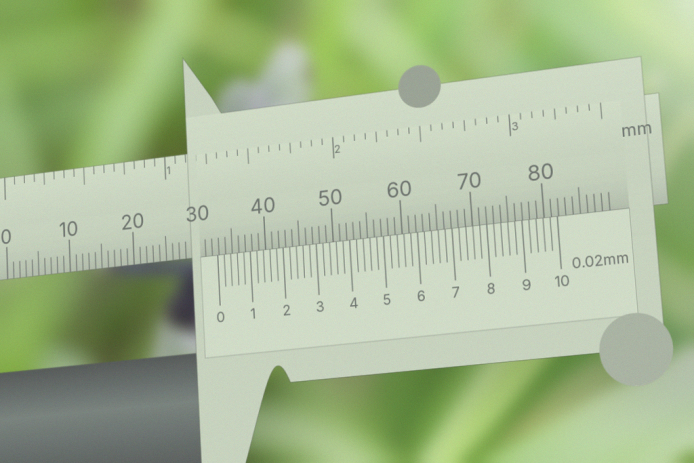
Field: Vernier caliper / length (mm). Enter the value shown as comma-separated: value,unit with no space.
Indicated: 32.8,mm
